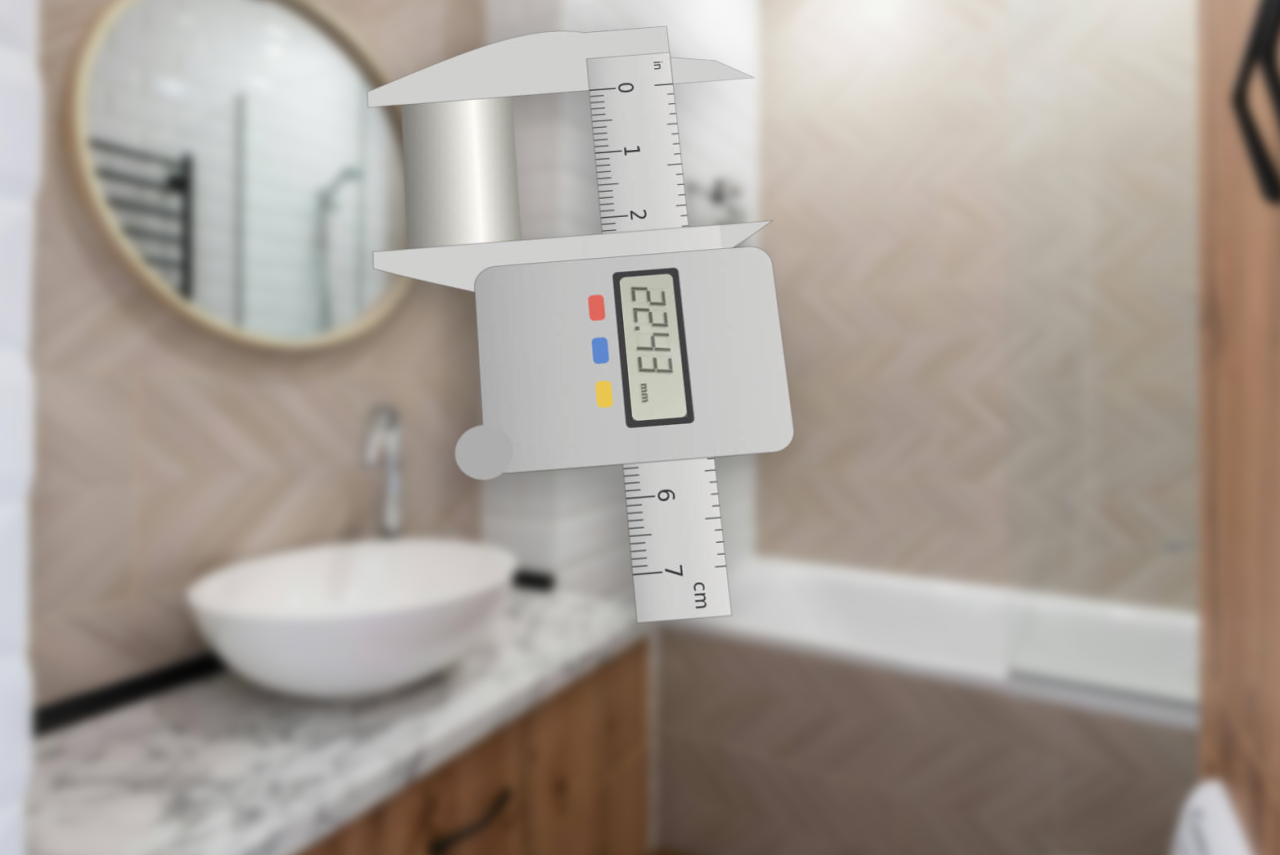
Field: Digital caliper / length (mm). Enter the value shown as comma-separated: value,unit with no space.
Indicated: 22.43,mm
